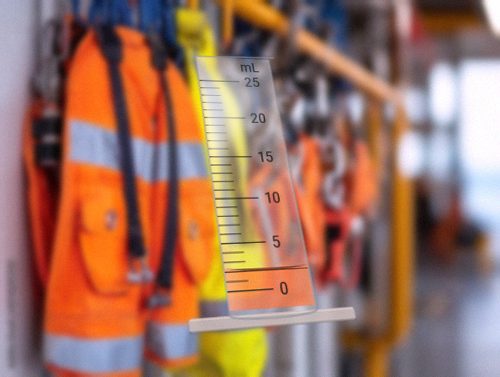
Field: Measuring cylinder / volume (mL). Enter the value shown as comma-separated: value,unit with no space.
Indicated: 2,mL
